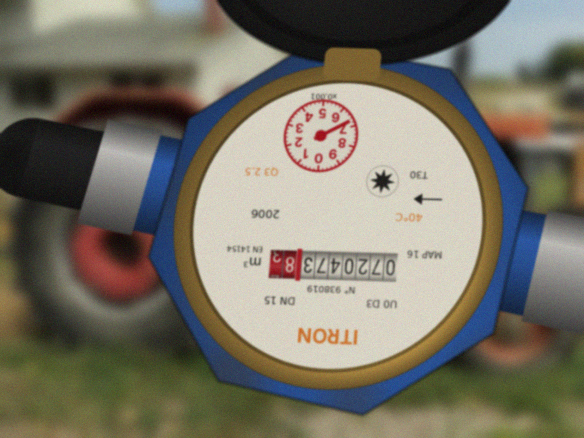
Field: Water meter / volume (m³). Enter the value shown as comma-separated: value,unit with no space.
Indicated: 720473.826,m³
